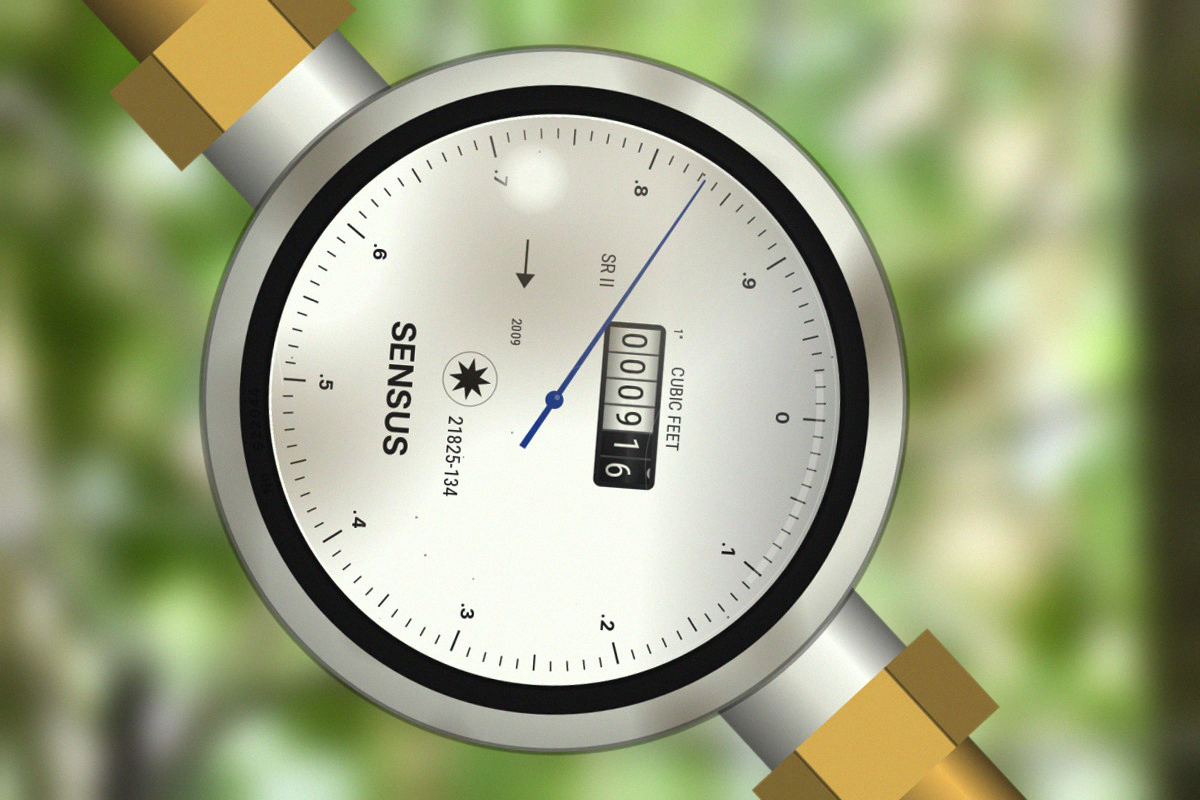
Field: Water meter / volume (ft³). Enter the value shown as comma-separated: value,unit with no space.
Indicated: 915.83,ft³
